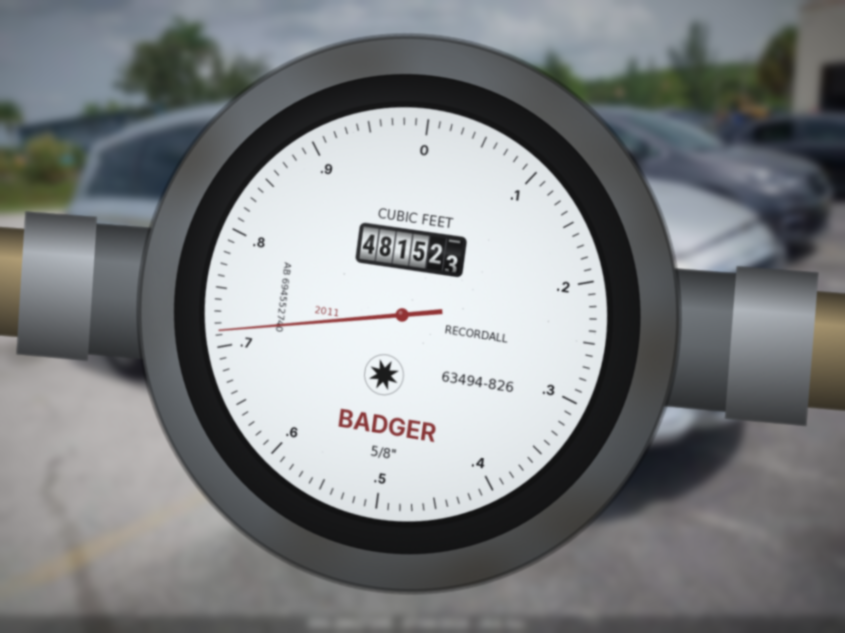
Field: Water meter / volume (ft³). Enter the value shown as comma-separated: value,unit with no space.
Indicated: 481522.71,ft³
